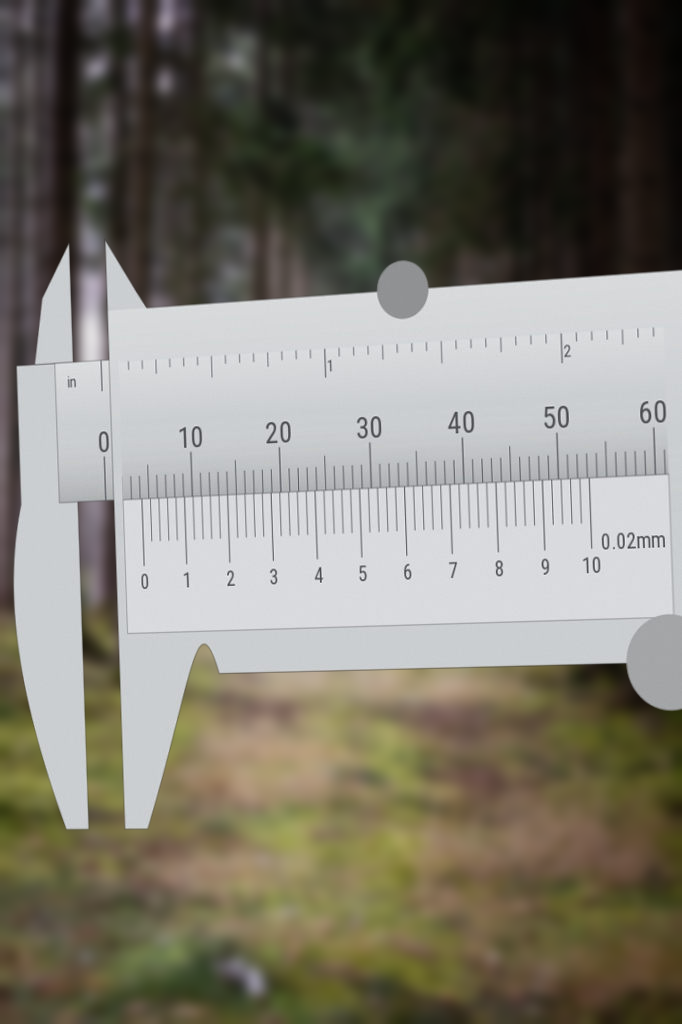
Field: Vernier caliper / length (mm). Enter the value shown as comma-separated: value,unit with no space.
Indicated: 4.2,mm
